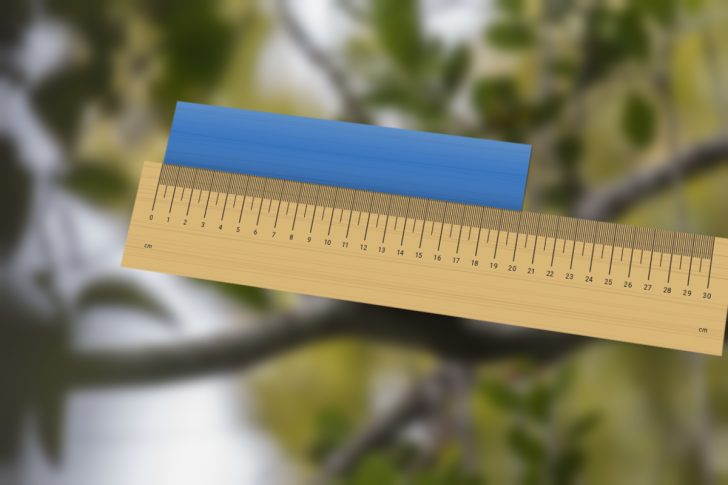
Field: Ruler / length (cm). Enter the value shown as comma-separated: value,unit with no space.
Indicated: 20,cm
